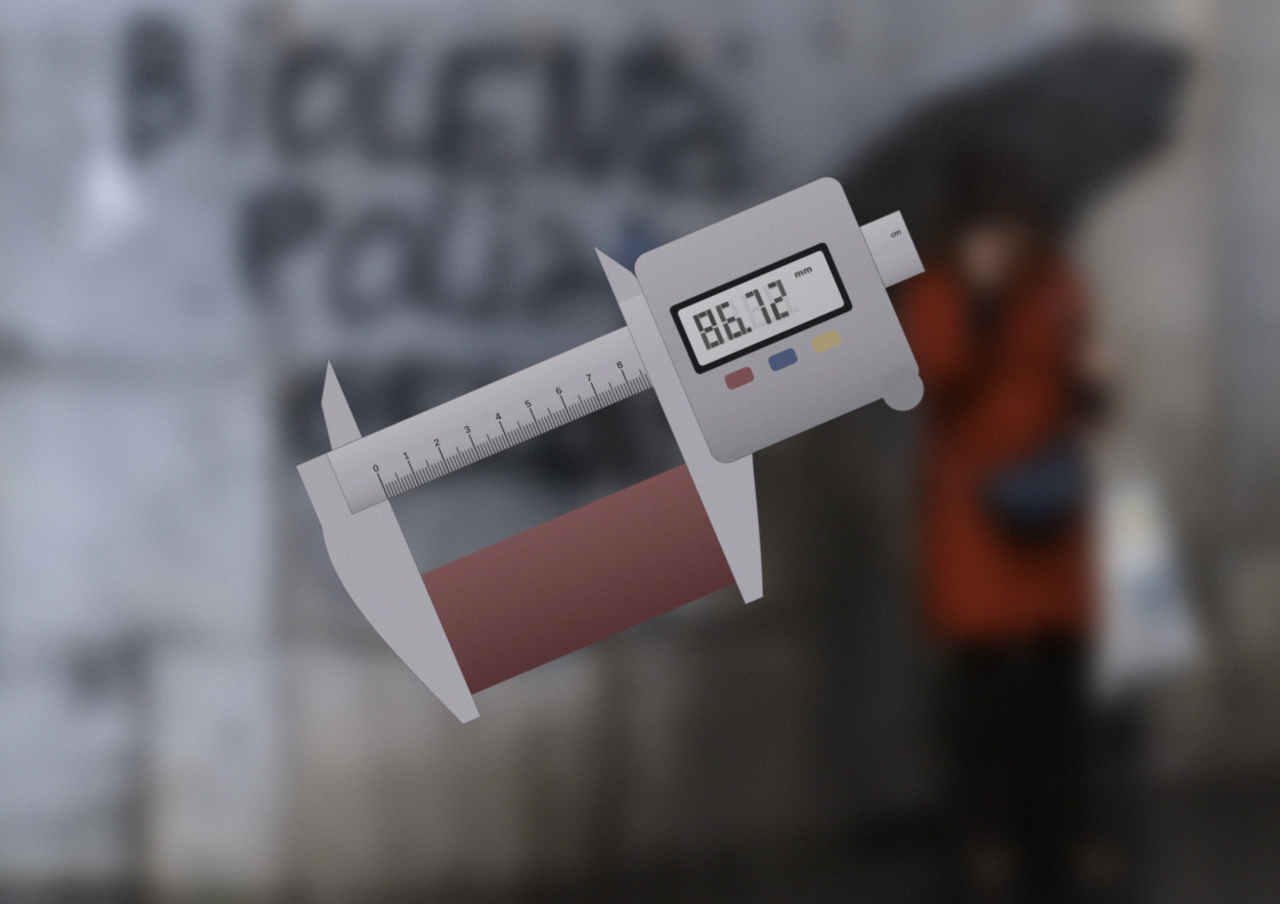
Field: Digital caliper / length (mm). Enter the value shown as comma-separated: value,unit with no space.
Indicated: 86.72,mm
